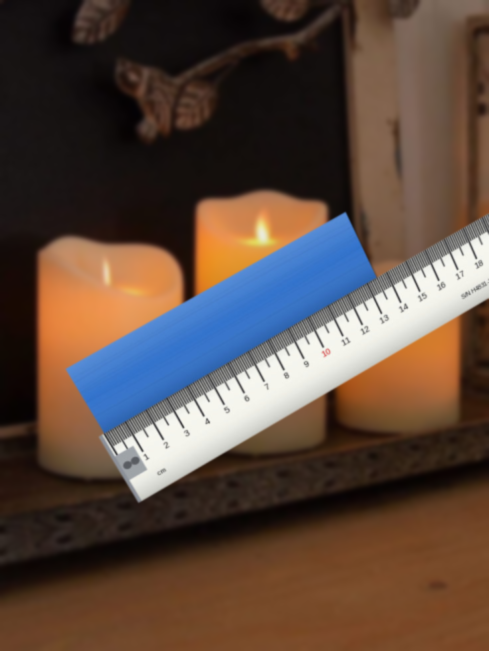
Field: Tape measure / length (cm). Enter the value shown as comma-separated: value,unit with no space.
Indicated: 13.5,cm
